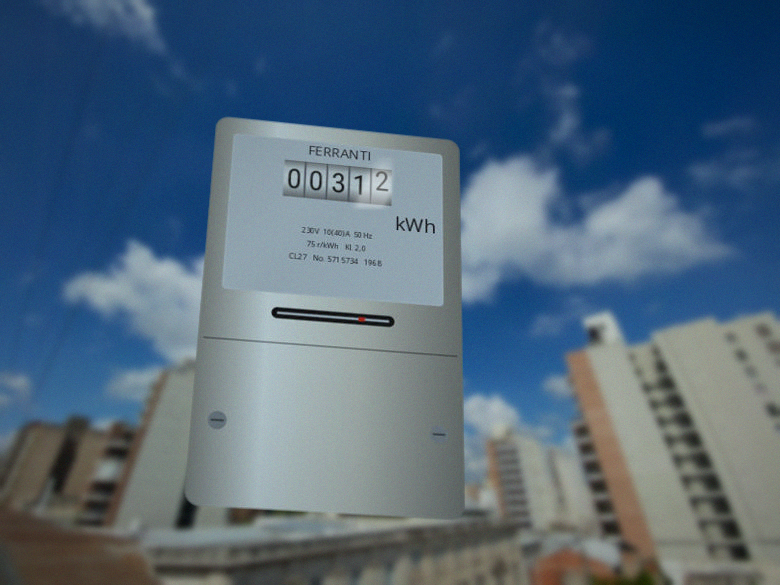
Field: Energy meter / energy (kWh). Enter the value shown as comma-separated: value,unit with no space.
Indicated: 312,kWh
